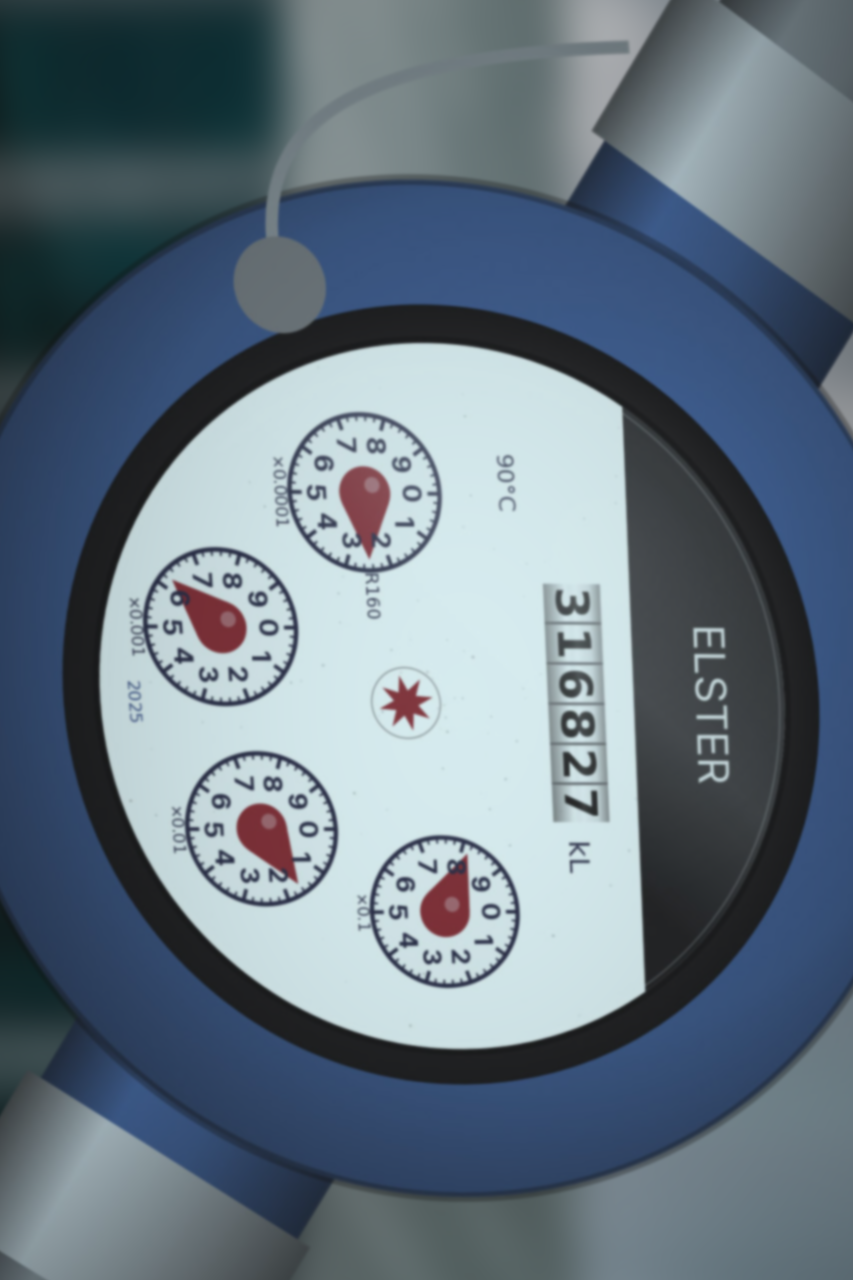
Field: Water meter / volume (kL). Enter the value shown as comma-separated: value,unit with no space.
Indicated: 316827.8162,kL
